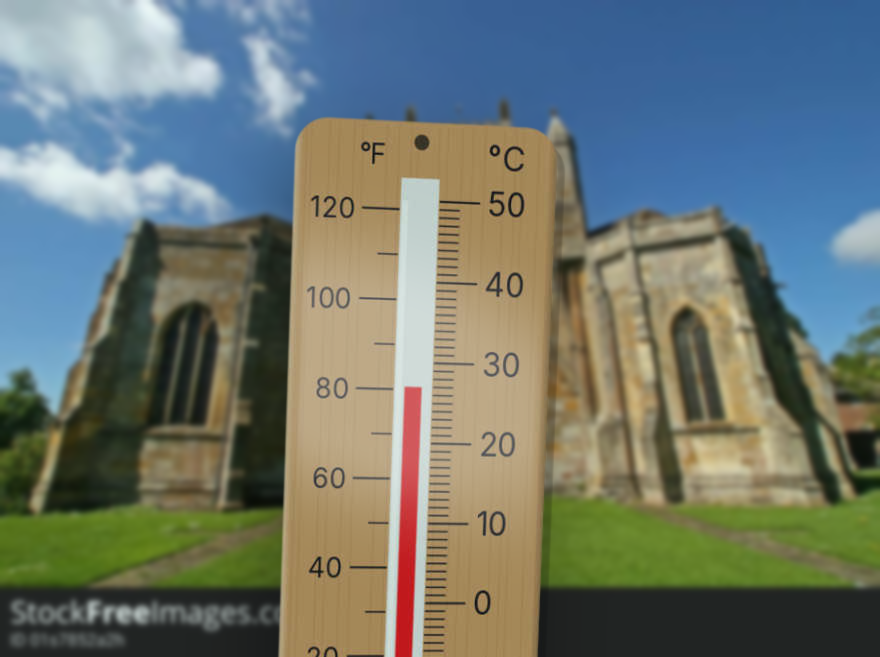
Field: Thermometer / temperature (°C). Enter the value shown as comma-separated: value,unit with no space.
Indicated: 27,°C
